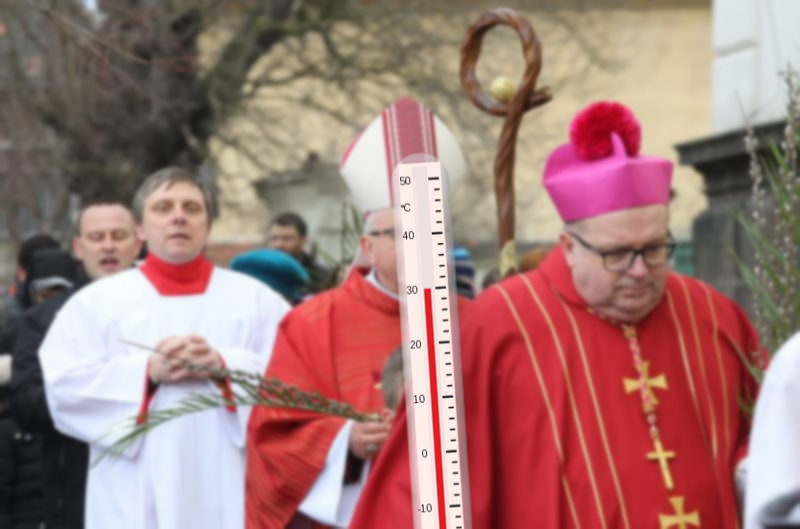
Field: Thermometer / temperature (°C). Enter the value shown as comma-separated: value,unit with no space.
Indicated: 30,°C
